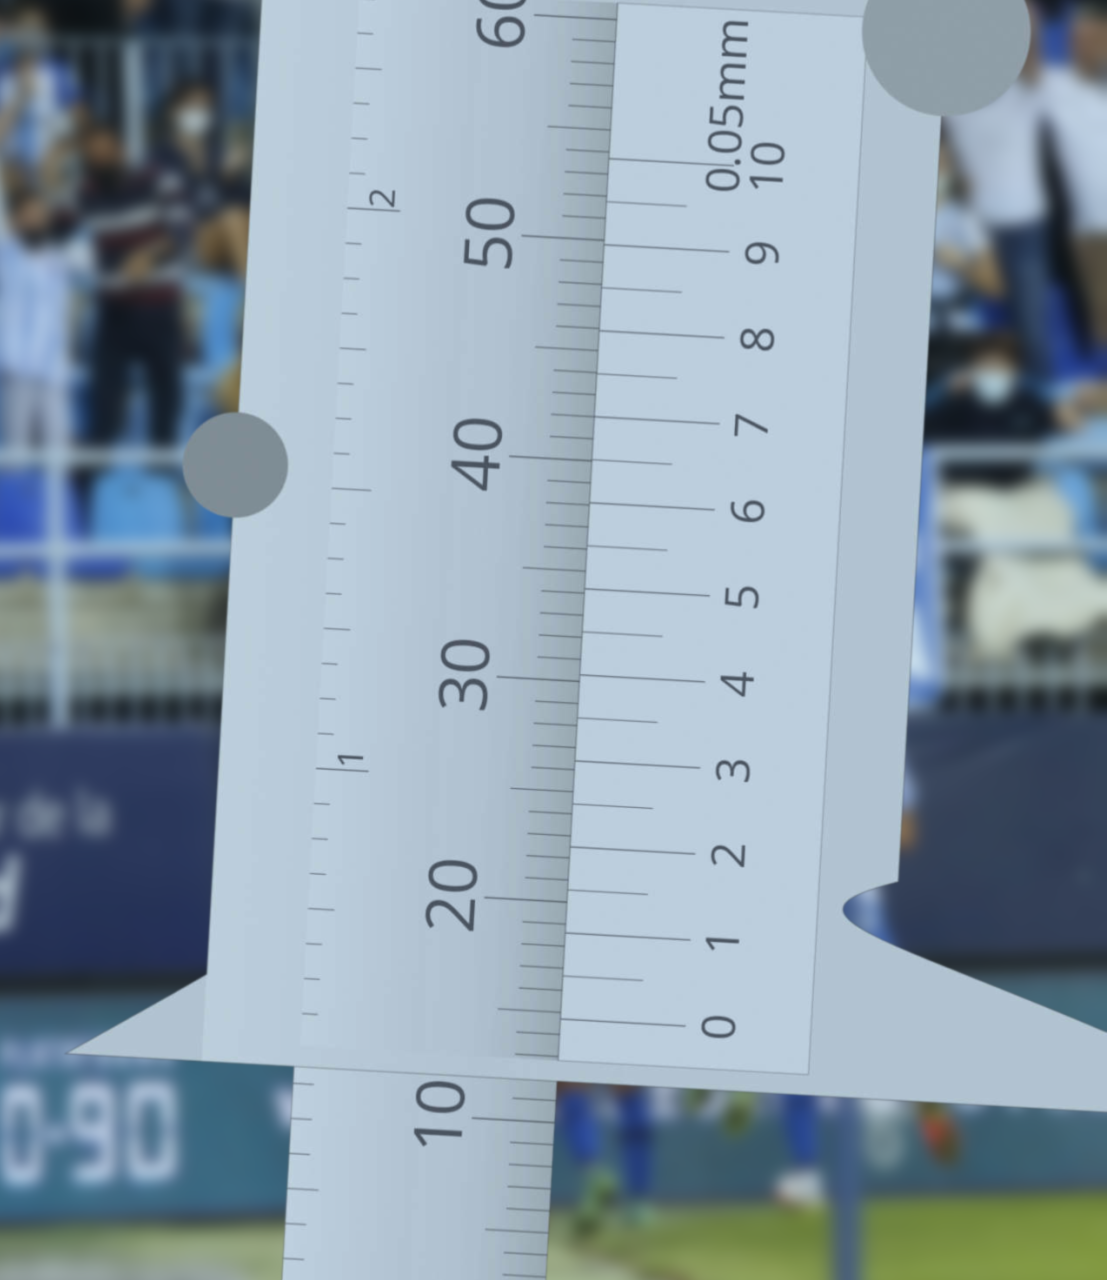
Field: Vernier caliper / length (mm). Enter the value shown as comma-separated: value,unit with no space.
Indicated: 14.7,mm
